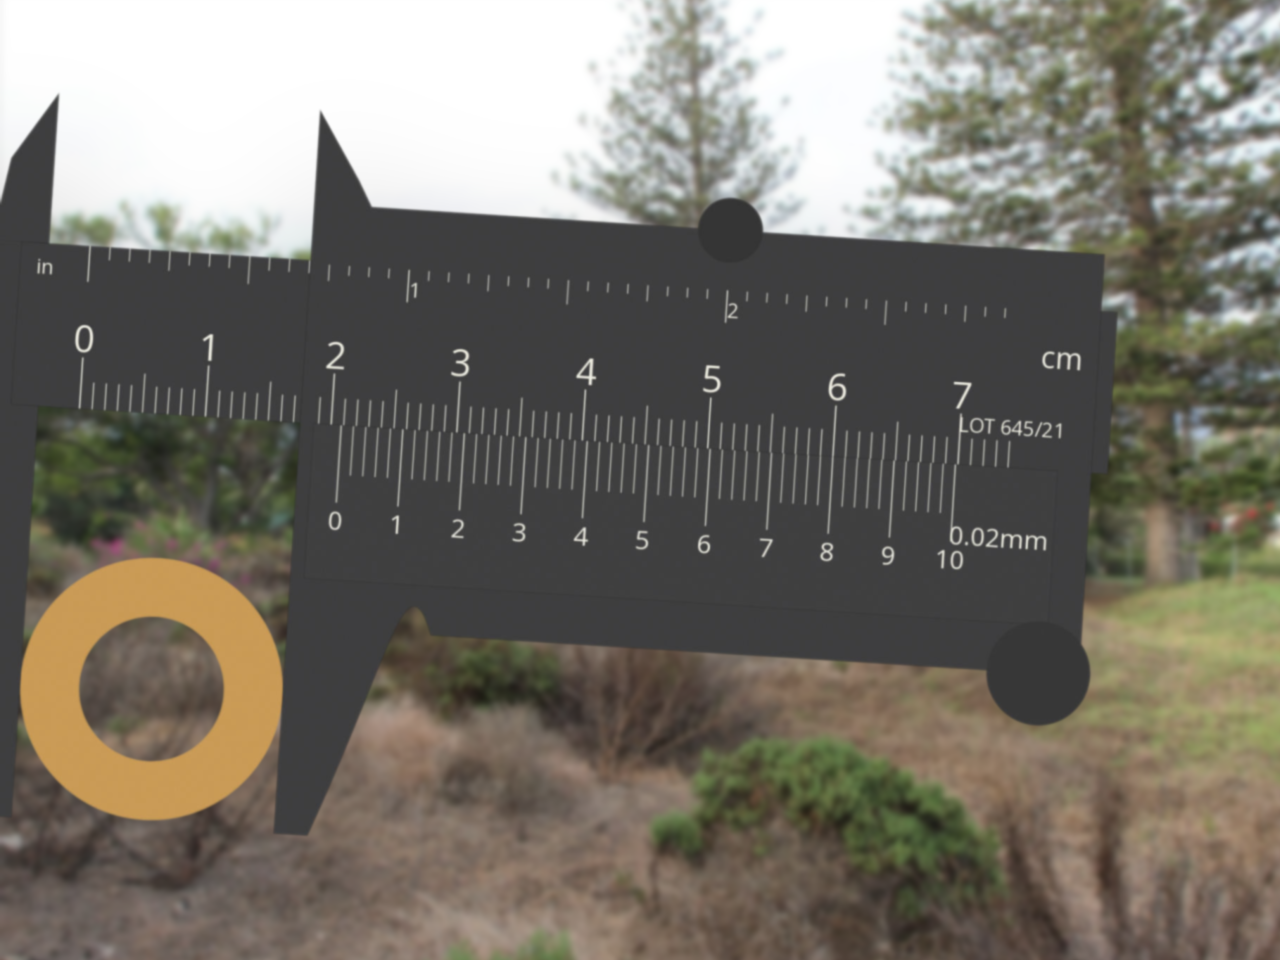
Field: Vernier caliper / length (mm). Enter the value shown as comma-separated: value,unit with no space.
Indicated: 20.8,mm
